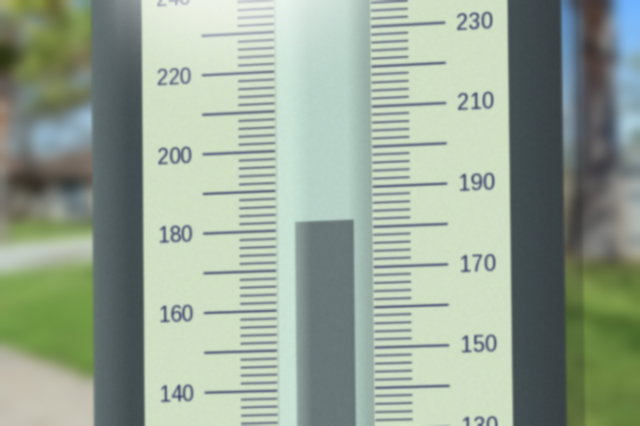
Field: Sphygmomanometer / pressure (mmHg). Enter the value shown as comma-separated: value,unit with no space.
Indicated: 182,mmHg
